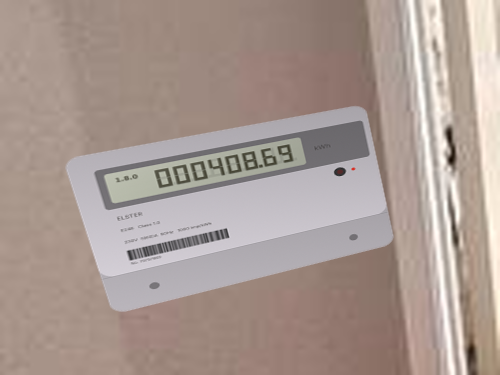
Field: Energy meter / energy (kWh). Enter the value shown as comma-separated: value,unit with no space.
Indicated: 408.69,kWh
